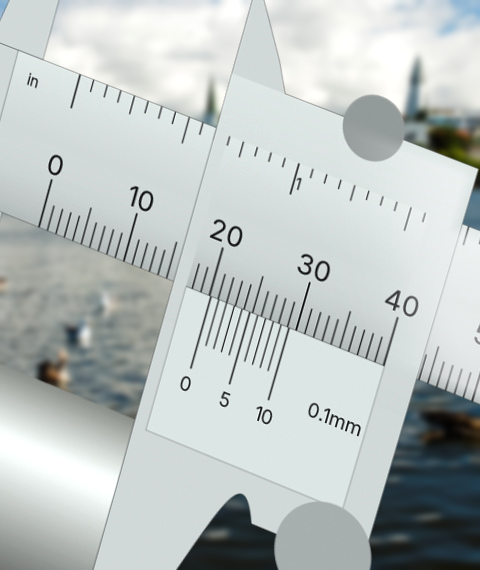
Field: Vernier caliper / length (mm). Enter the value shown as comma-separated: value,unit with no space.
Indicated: 20.2,mm
